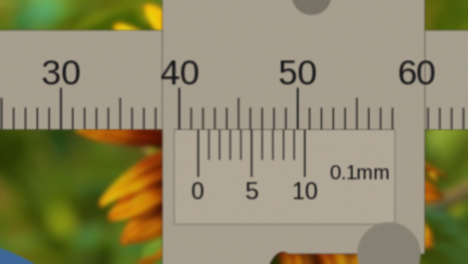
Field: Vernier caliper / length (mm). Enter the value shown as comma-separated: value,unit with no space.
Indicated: 41.6,mm
